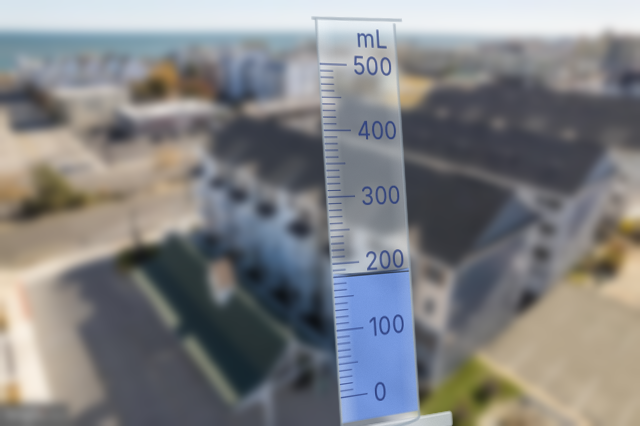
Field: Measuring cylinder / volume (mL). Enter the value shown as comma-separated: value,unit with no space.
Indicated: 180,mL
